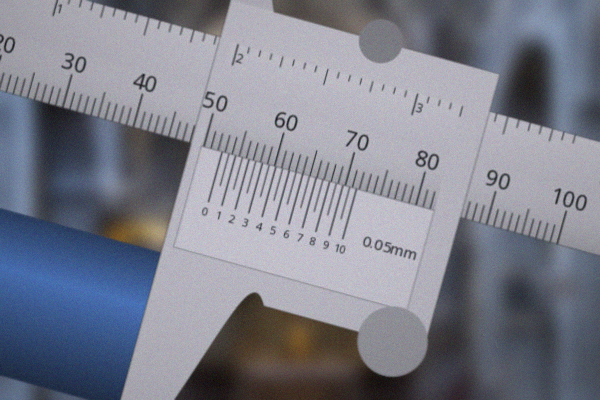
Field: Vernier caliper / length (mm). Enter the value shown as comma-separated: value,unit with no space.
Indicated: 52.6,mm
